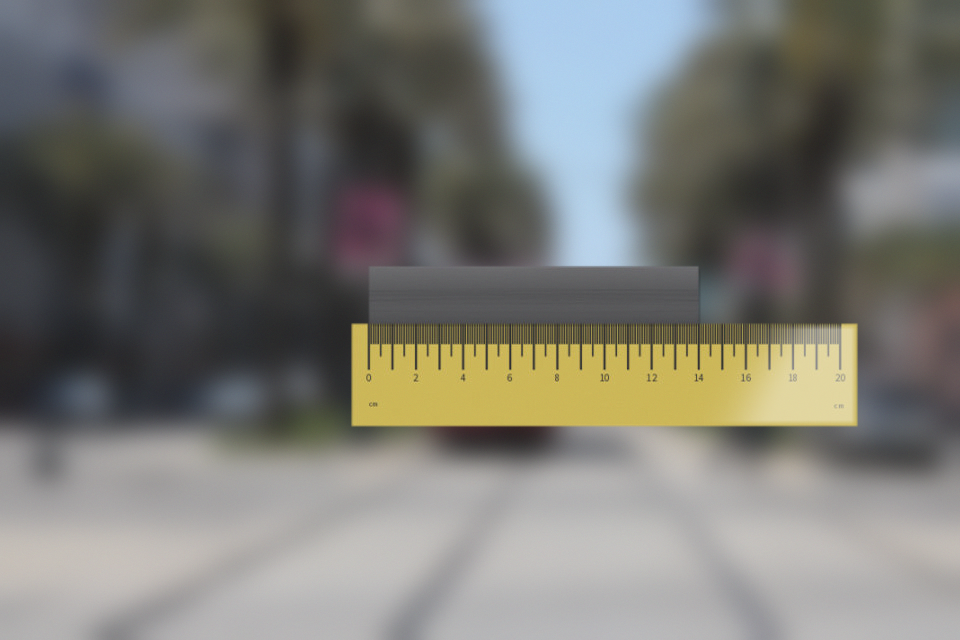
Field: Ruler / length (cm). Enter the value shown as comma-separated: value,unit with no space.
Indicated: 14,cm
